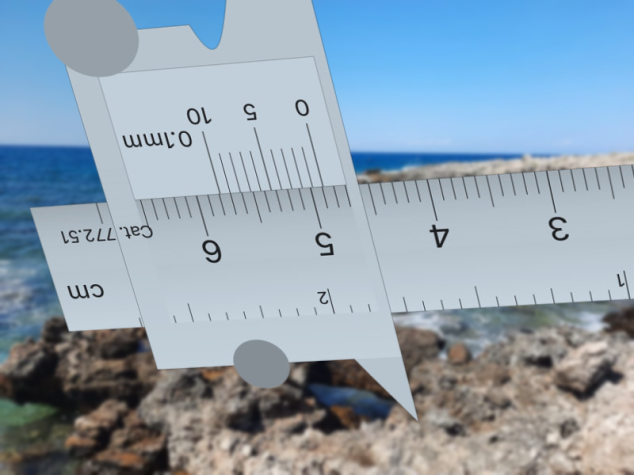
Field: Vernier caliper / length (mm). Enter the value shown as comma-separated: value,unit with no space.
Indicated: 48.9,mm
